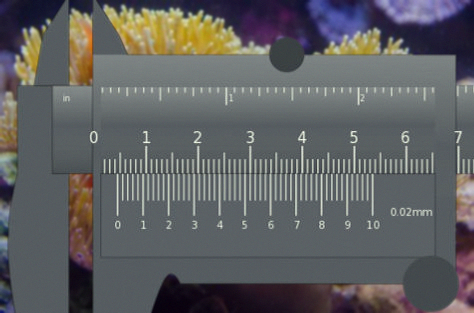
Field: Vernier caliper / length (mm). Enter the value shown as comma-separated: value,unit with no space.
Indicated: 4.5,mm
